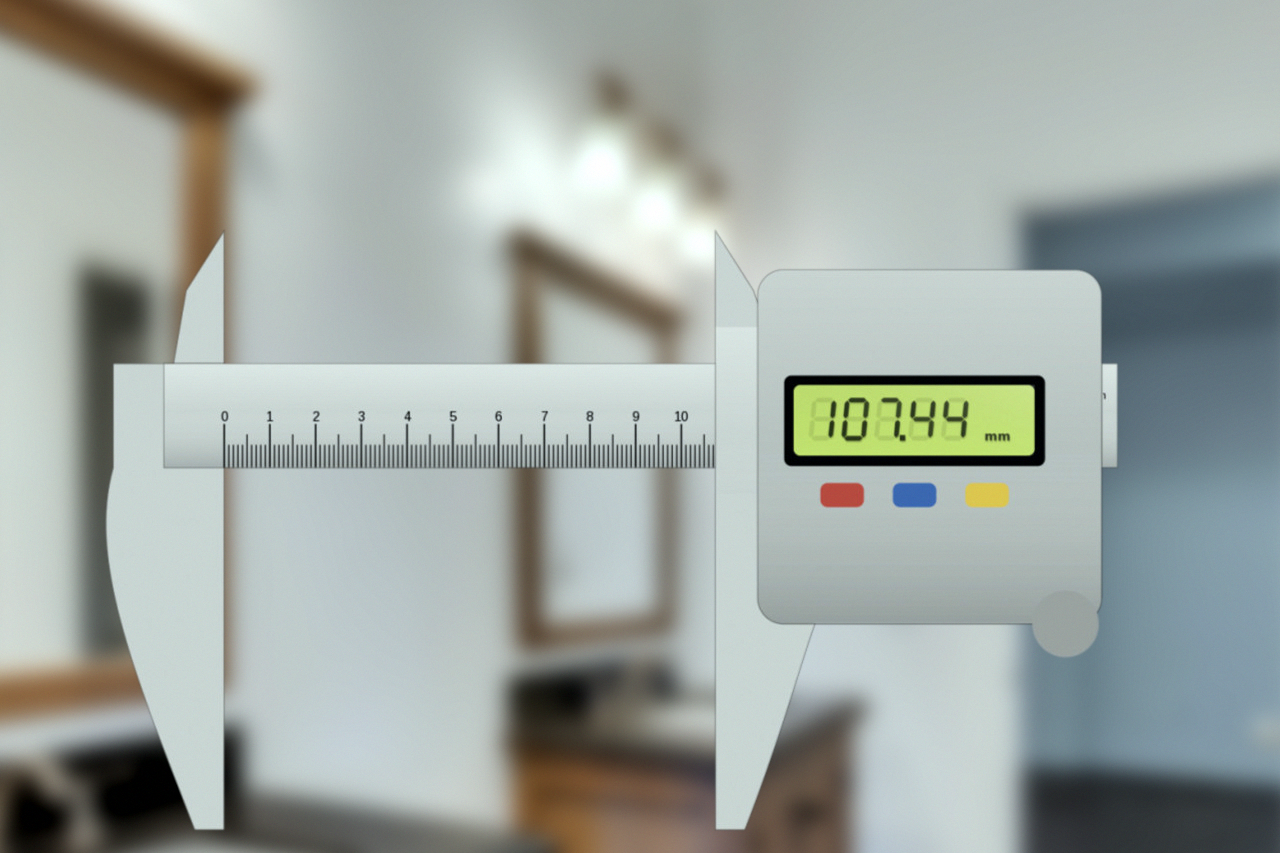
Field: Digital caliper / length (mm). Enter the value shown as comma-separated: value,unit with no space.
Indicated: 107.44,mm
